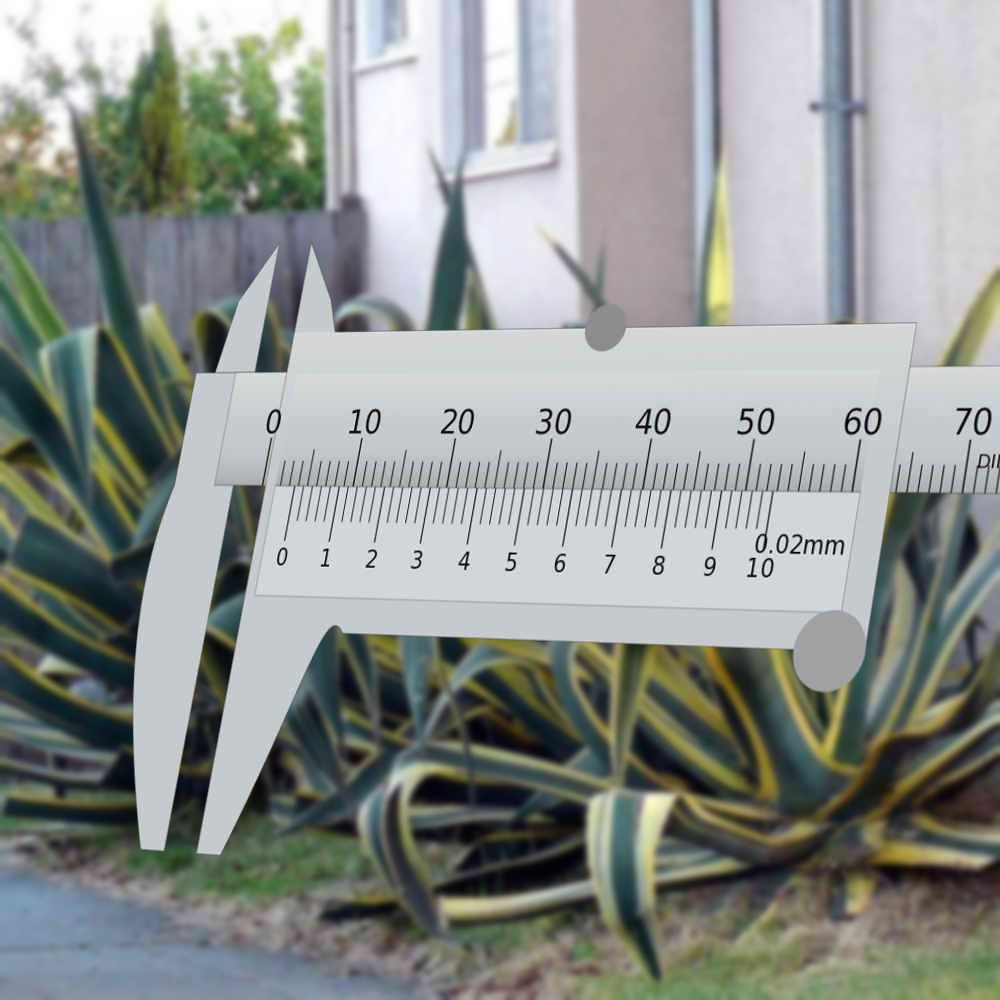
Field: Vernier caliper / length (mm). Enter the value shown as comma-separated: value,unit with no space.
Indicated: 3.6,mm
